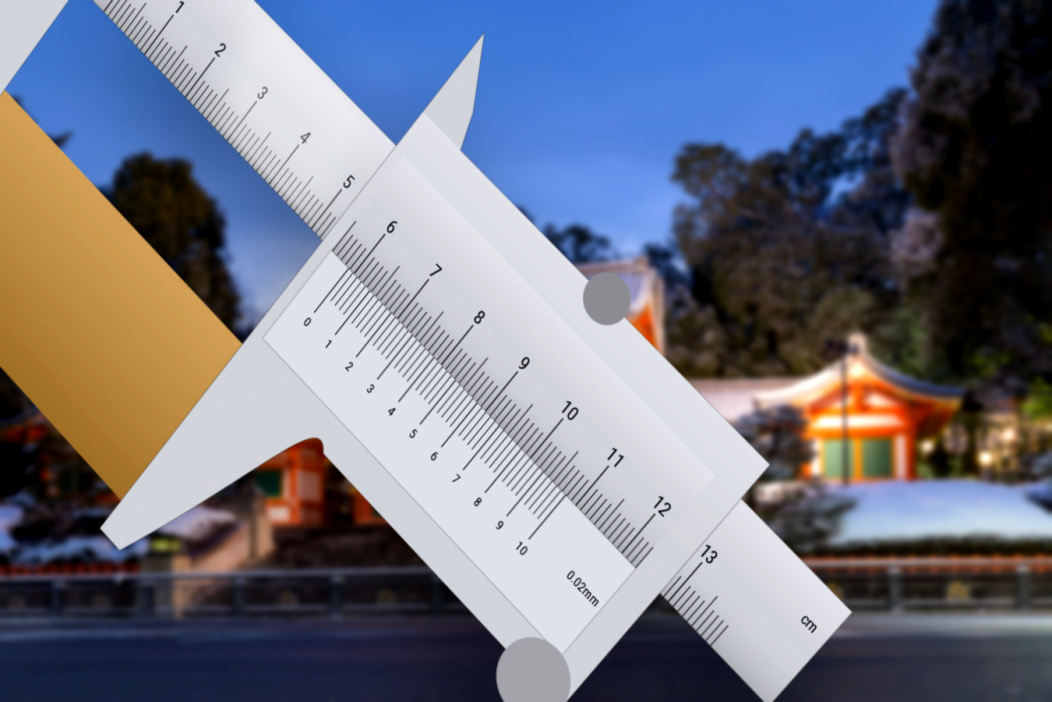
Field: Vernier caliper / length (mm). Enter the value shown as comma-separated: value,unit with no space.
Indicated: 58.8,mm
